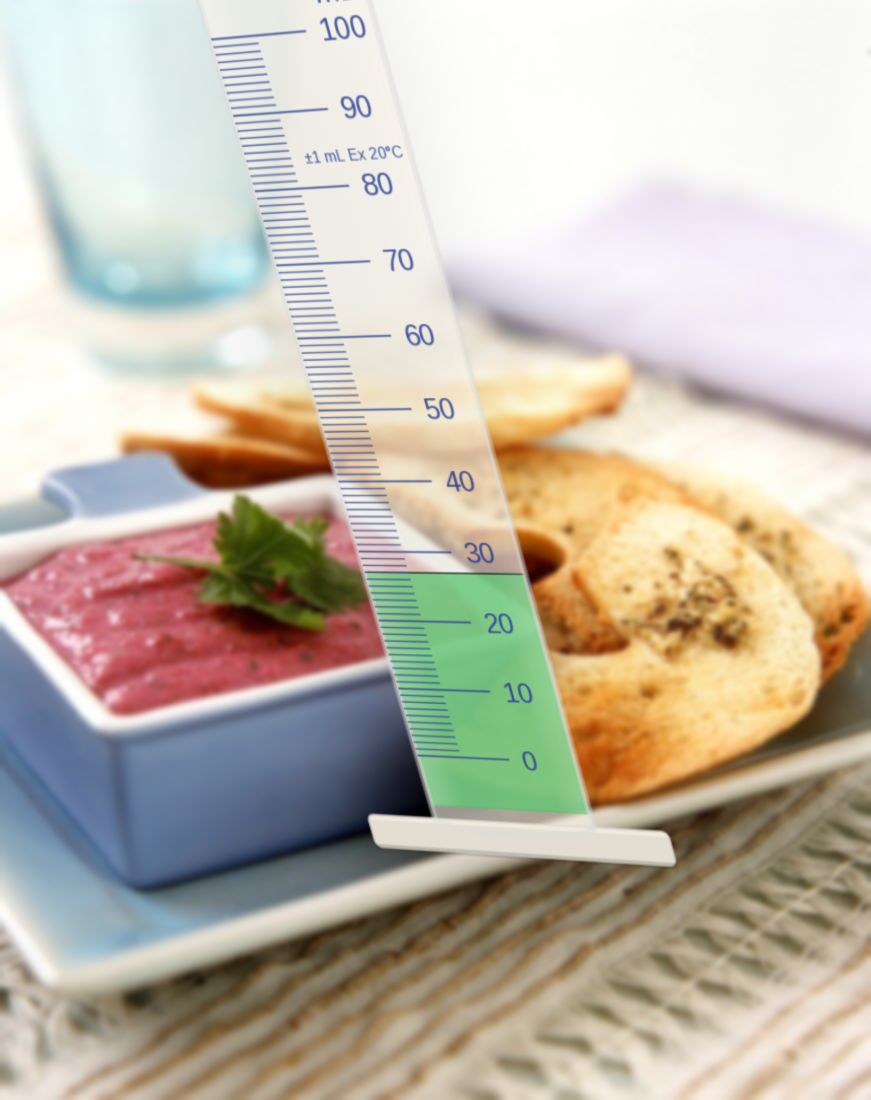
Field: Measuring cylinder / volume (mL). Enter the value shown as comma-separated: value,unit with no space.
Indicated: 27,mL
